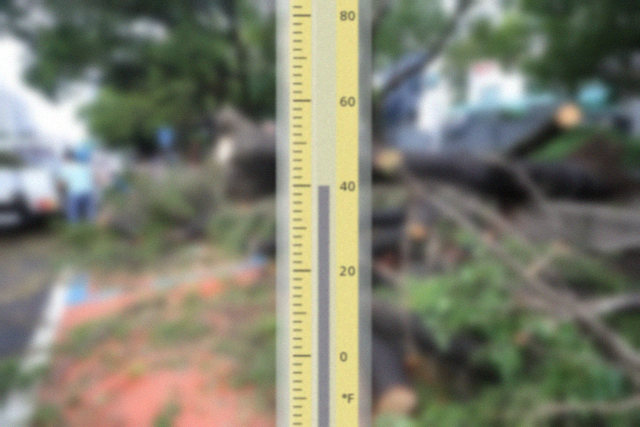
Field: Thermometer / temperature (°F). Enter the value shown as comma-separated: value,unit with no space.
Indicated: 40,°F
